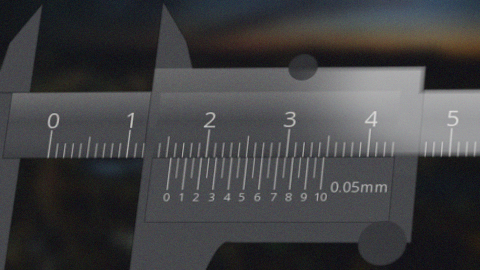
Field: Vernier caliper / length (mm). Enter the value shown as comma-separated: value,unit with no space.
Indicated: 15.6,mm
